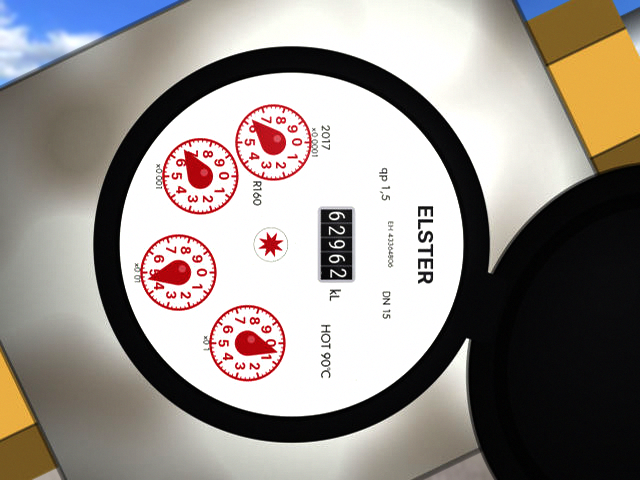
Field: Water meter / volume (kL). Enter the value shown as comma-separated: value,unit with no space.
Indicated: 62962.0466,kL
